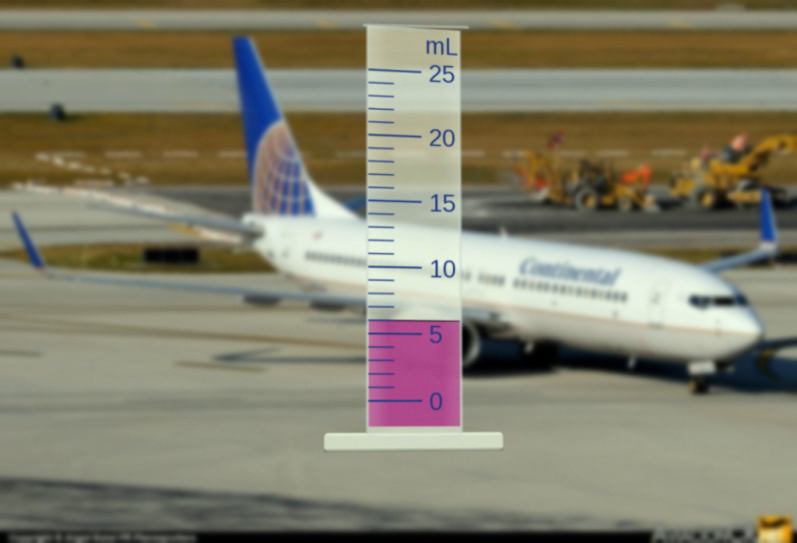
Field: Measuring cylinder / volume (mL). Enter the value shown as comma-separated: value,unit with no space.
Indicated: 6,mL
